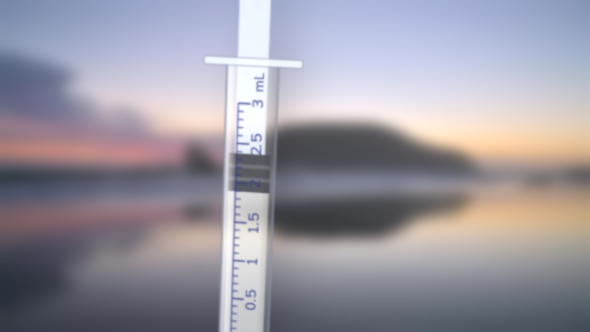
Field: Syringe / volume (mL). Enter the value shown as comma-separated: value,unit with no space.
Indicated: 1.9,mL
